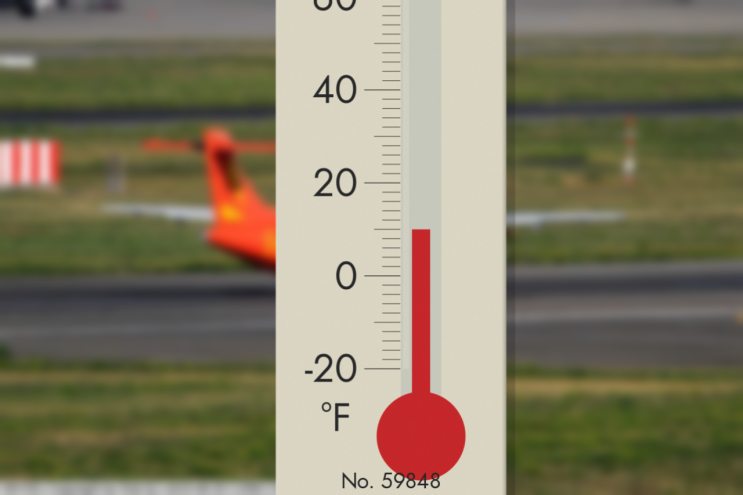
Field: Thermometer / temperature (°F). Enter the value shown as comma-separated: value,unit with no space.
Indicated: 10,°F
